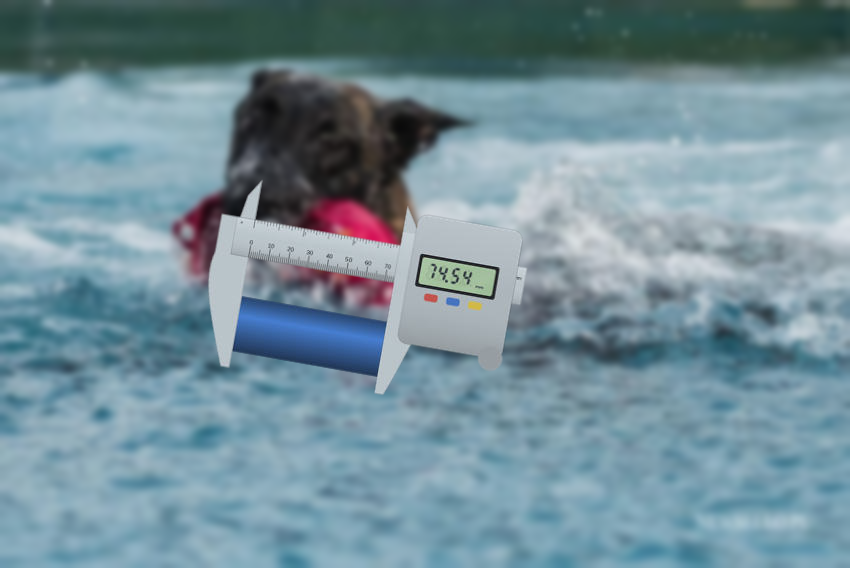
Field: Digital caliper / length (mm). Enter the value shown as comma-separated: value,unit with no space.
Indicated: 74.54,mm
